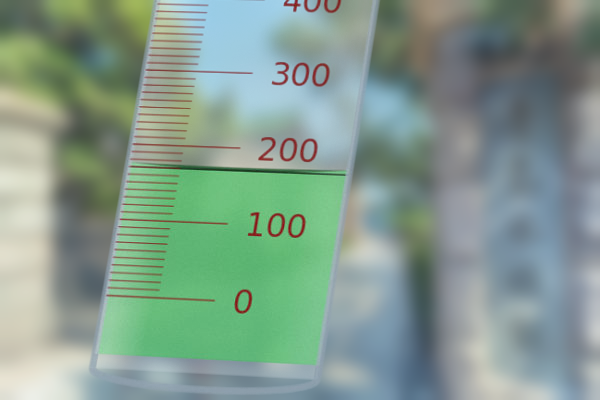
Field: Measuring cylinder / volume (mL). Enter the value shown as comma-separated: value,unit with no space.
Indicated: 170,mL
